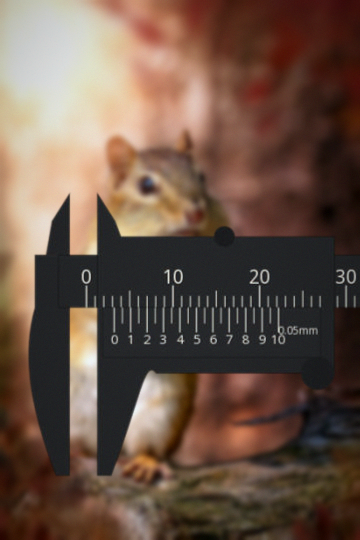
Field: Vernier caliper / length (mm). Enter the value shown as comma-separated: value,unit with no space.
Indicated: 3.2,mm
